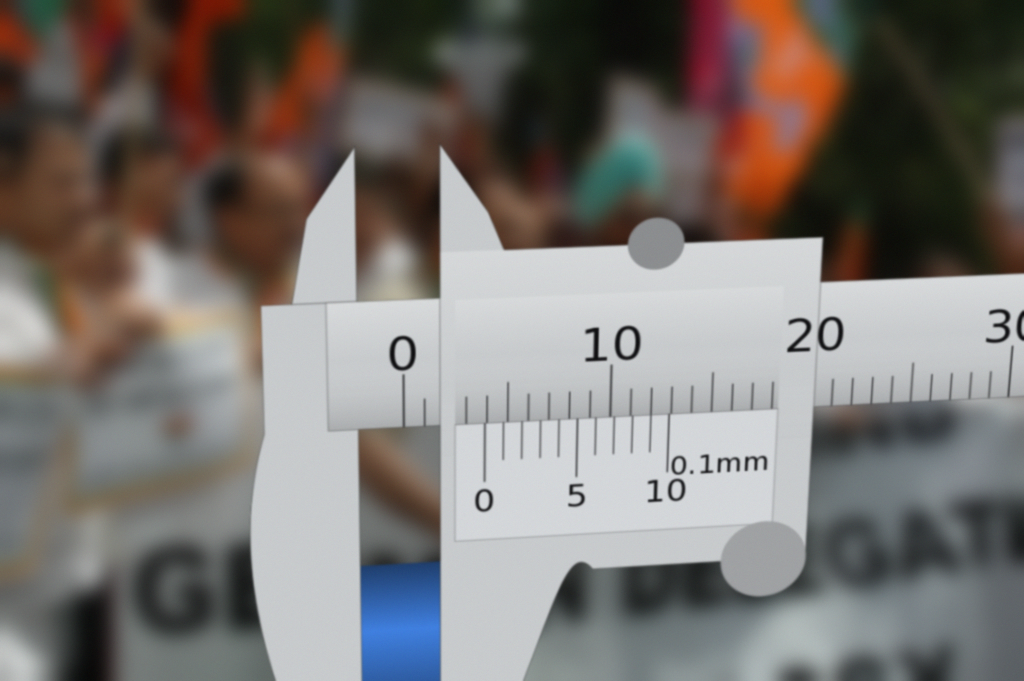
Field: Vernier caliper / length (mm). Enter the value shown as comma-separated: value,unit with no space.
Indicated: 3.9,mm
